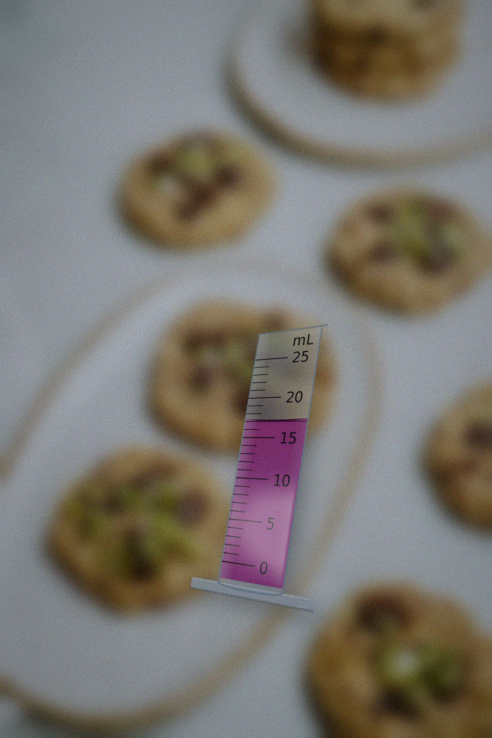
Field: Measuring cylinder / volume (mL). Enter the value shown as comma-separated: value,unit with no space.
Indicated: 17,mL
